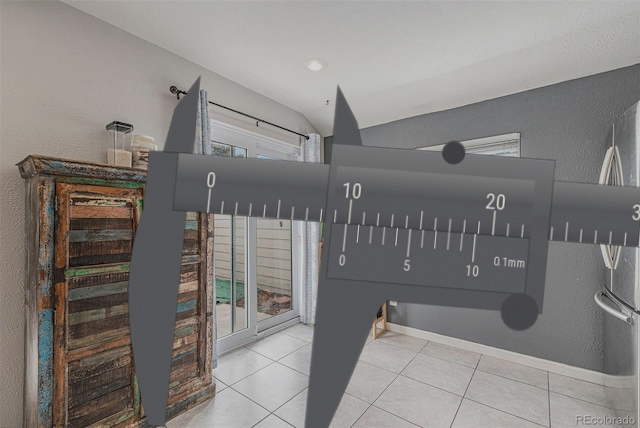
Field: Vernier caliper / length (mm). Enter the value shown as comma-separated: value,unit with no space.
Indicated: 9.8,mm
